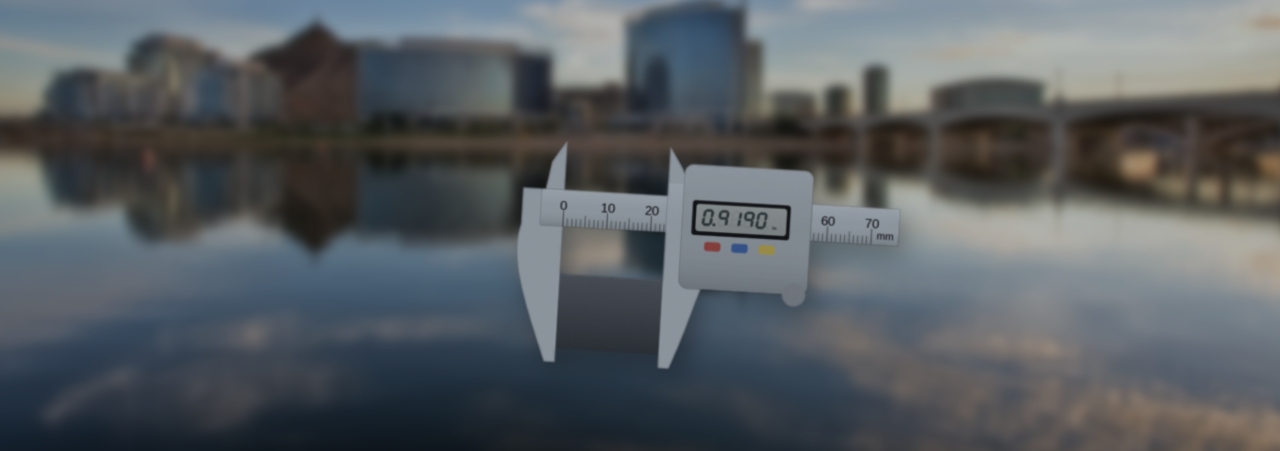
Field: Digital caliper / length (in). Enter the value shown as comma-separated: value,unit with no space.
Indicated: 0.9190,in
